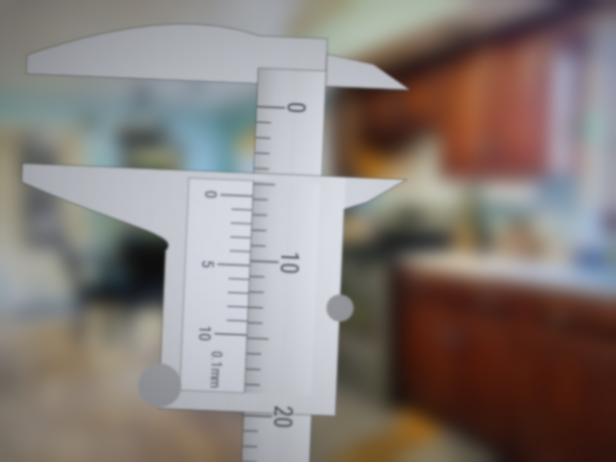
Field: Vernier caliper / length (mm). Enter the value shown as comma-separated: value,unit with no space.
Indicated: 5.8,mm
